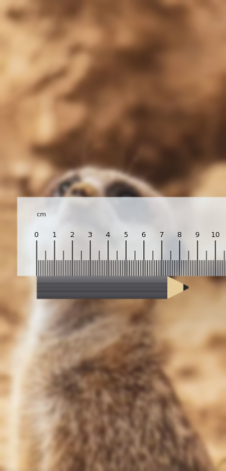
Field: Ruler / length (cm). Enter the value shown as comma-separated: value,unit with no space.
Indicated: 8.5,cm
